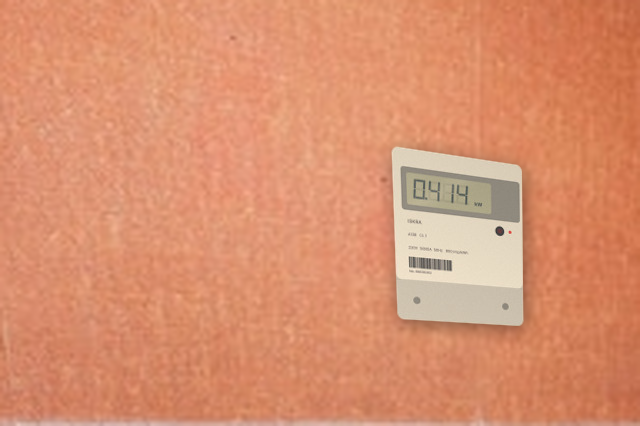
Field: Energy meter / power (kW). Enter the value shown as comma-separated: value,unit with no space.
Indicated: 0.414,kW
